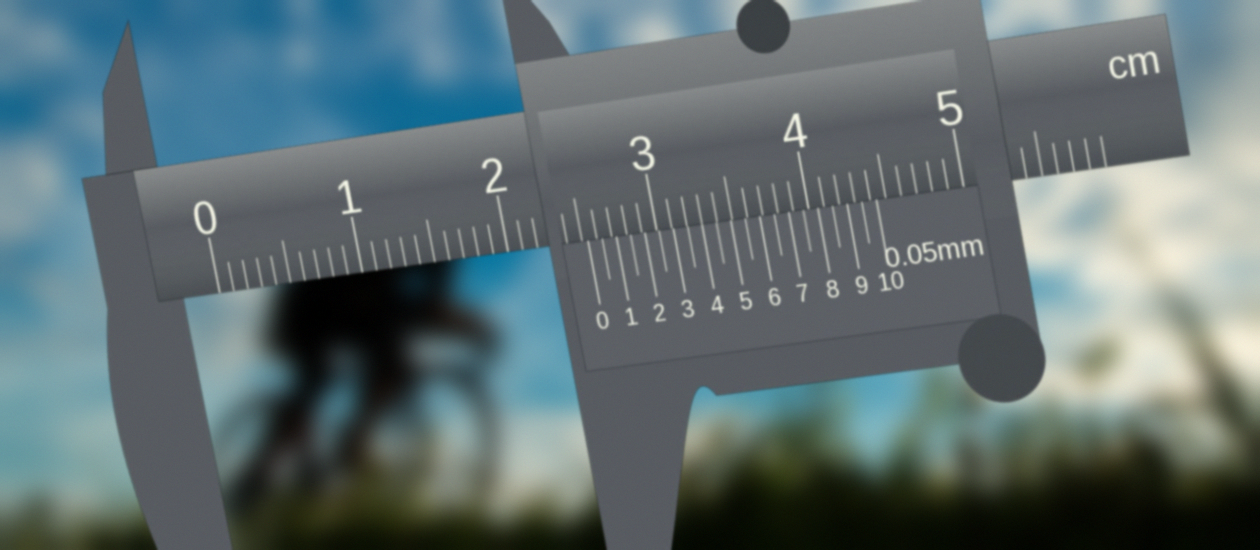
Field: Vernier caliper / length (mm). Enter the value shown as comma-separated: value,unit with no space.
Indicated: 25.4,mm
